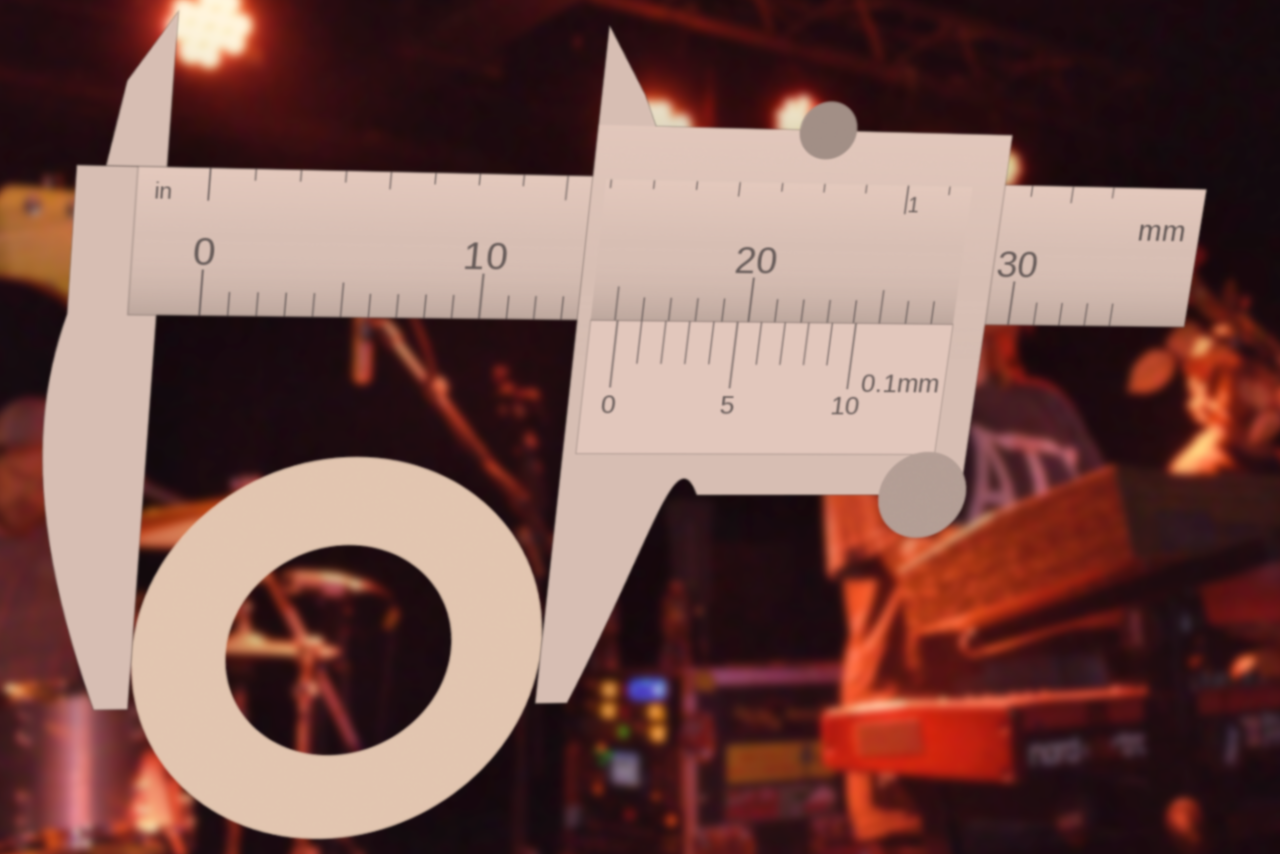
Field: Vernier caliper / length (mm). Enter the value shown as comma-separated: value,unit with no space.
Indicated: 15.1,mm
